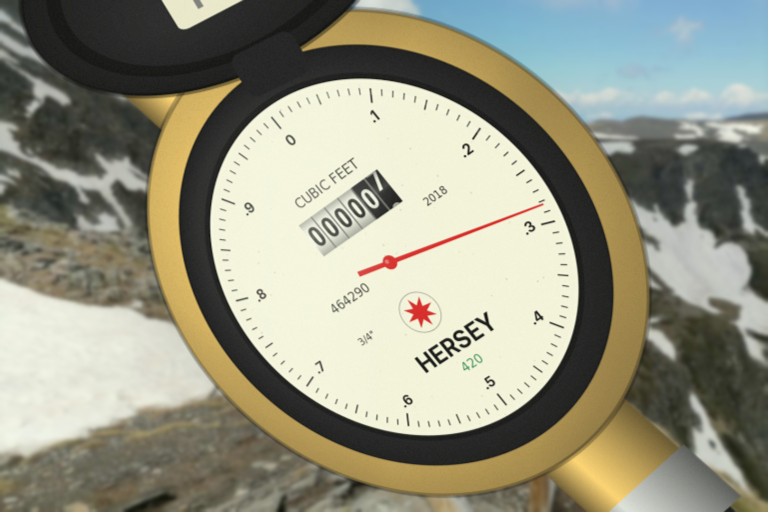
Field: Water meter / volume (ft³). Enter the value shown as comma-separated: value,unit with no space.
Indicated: 7.28,ft³
